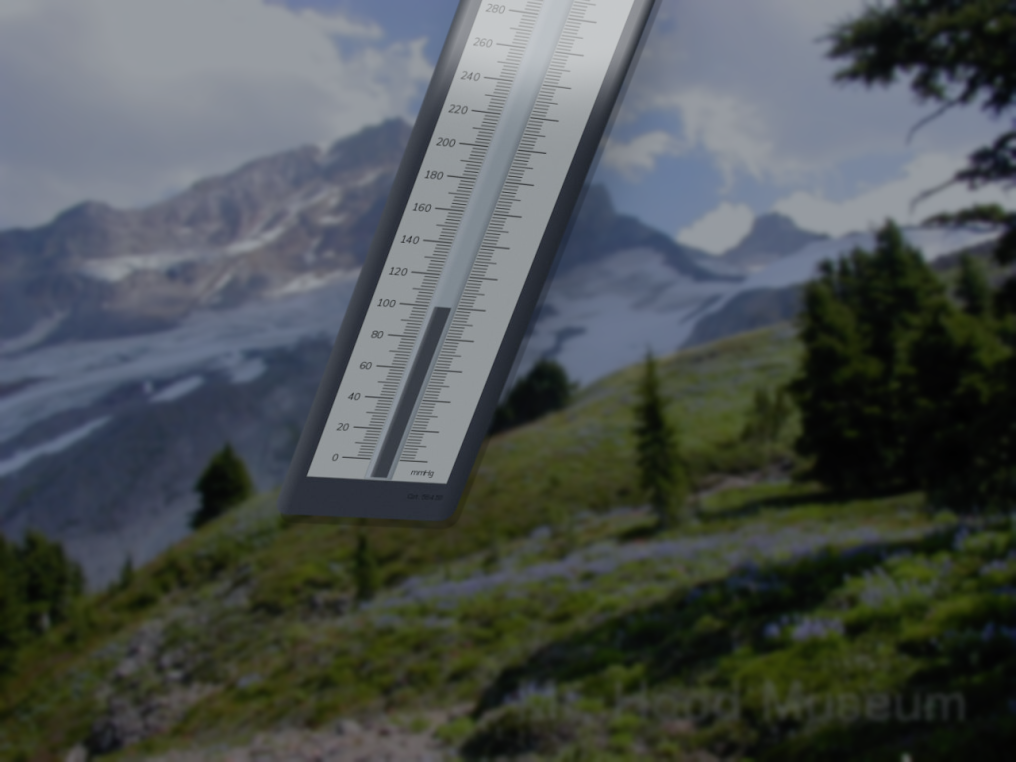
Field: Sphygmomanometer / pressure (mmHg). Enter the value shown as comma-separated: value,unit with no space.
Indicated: 100,mmHg
